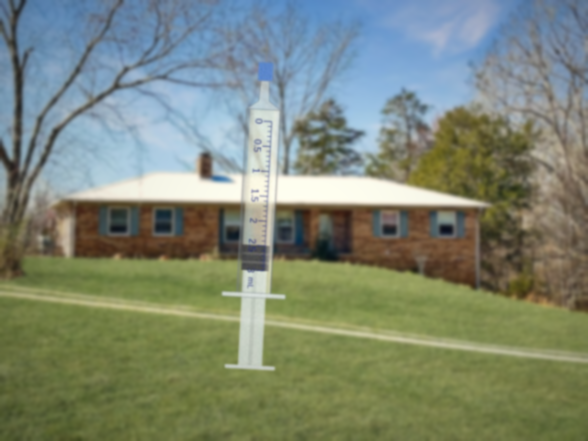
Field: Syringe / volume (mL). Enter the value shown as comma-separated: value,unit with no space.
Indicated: 2.5,mL
